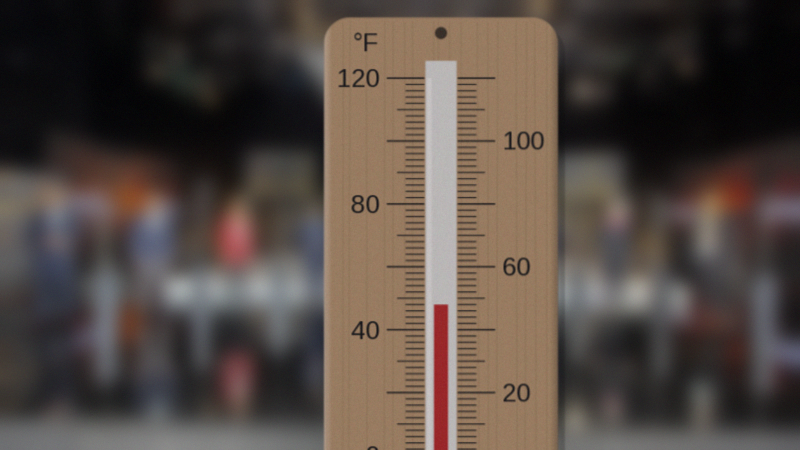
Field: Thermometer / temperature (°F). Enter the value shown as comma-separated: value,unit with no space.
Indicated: 48,°F
